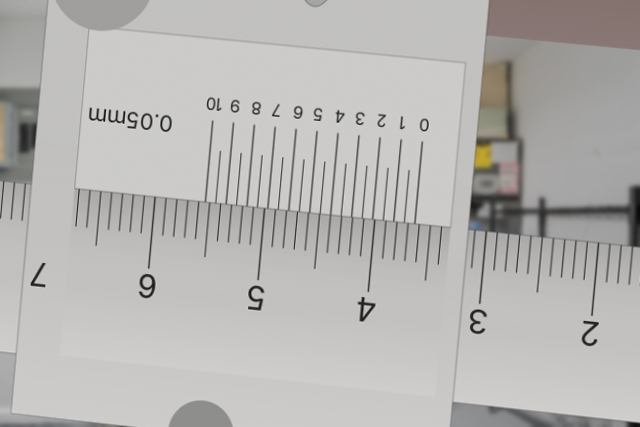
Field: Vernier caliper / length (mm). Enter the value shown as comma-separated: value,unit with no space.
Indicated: 36.4,mm
